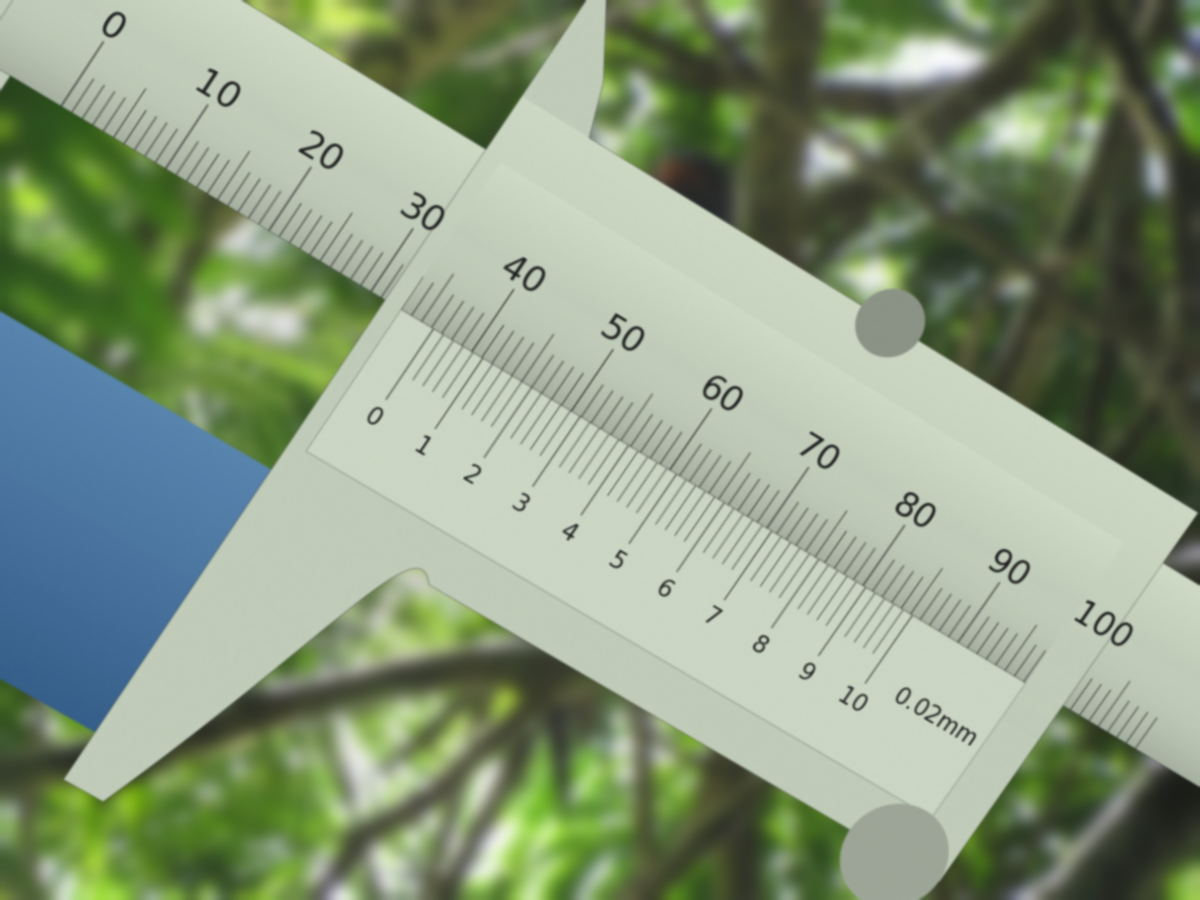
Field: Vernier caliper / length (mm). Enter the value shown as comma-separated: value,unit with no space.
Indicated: 36.2,mm
